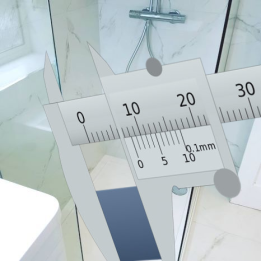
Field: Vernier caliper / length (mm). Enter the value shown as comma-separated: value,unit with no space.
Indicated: 8.2,mm
